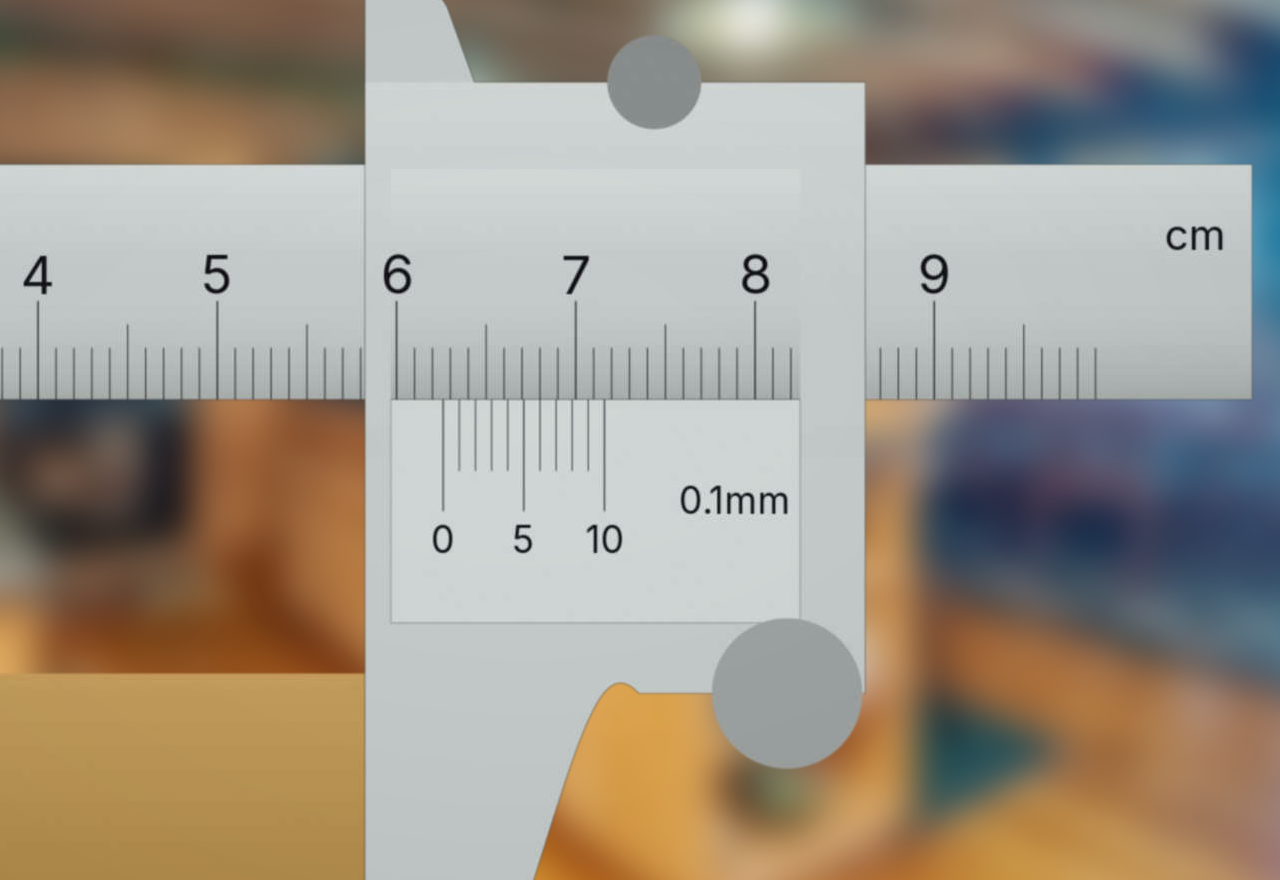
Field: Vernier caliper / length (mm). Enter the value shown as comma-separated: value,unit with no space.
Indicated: 62.6,mm
